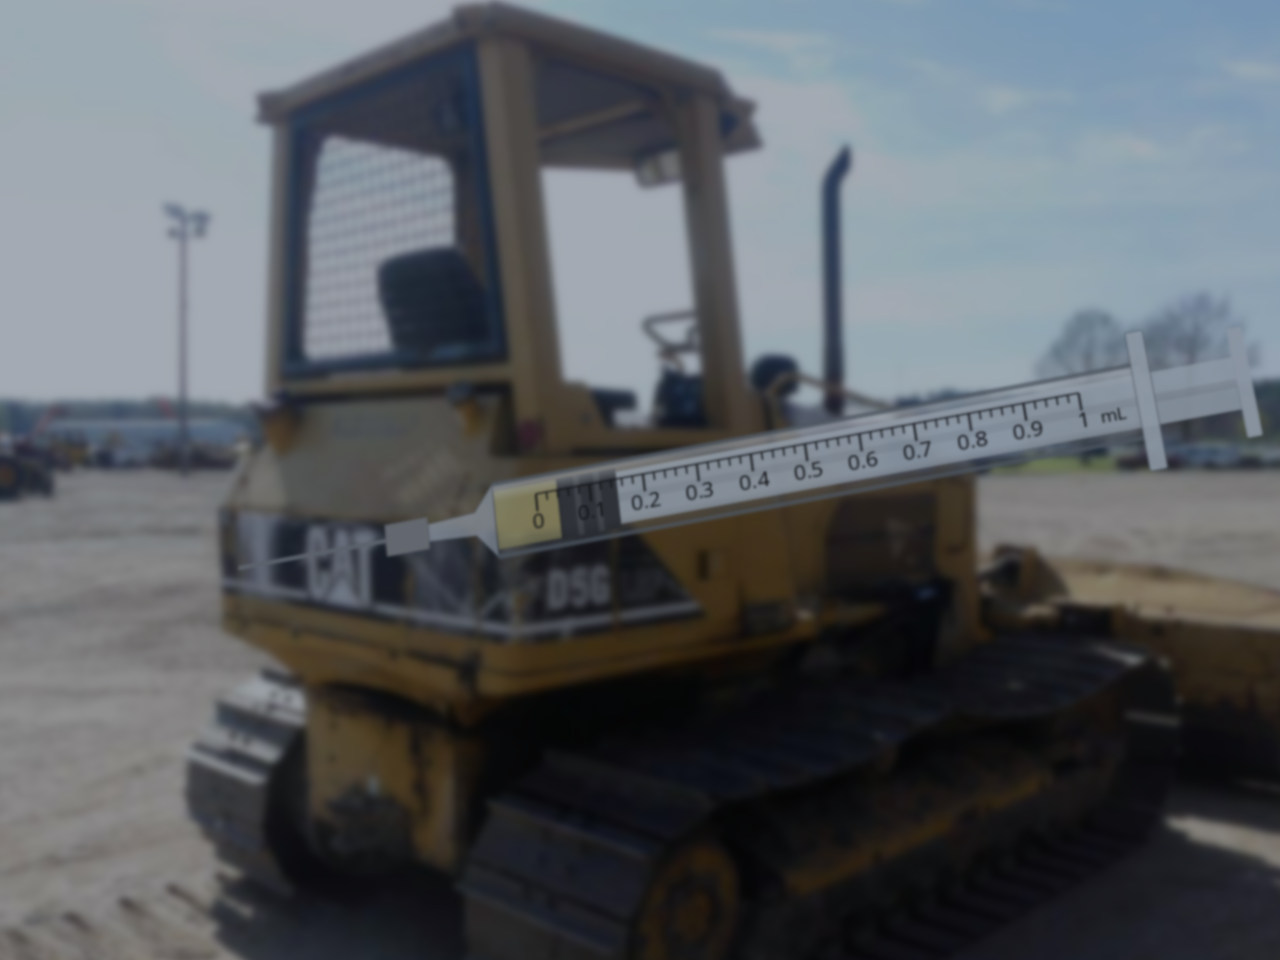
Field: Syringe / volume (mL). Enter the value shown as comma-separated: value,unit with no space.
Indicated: 0.04,mL
